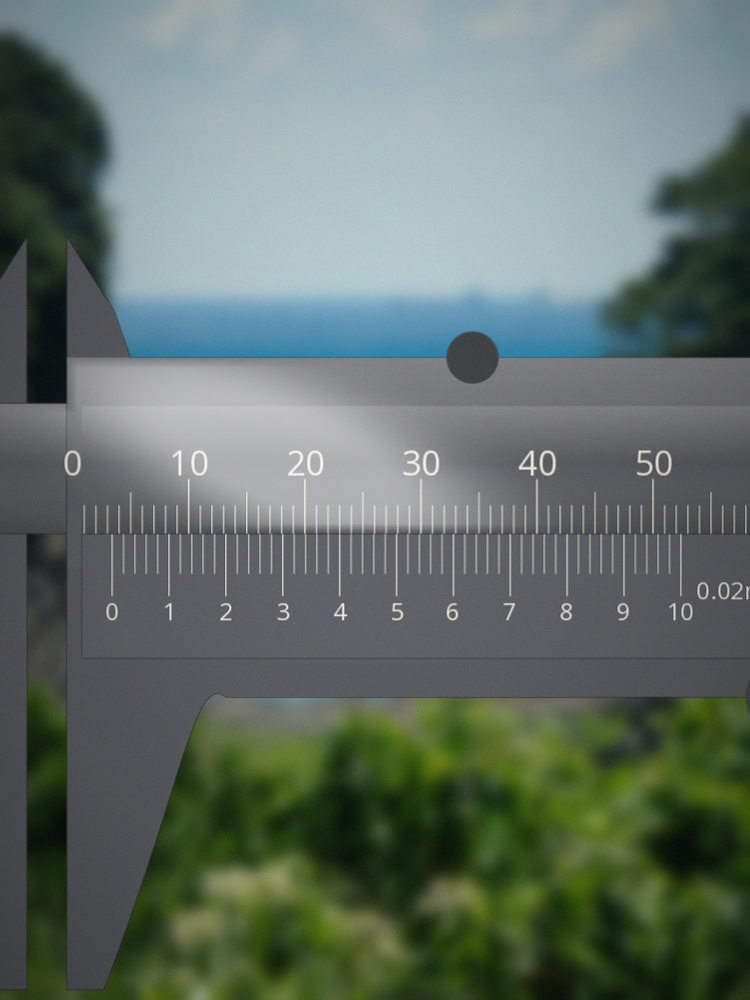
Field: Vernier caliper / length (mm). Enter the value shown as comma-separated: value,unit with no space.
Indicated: 3.4,mm
